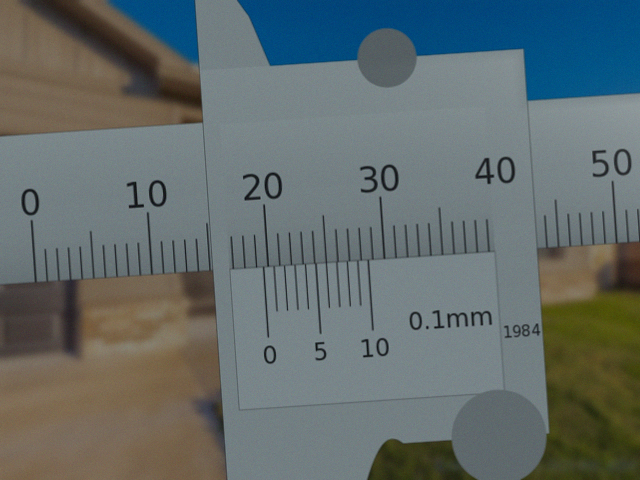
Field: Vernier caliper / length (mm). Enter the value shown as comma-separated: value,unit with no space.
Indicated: 19.6,mm
